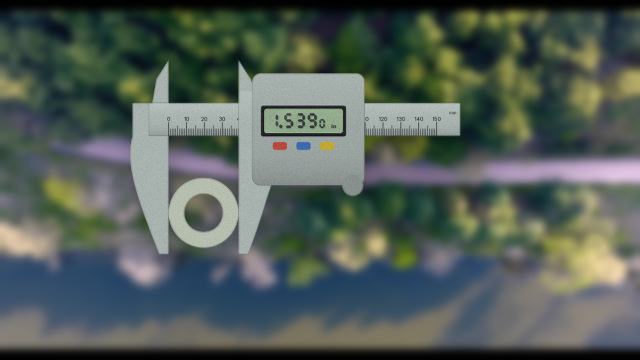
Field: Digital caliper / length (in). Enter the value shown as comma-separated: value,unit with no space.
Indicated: 1.5390,in
